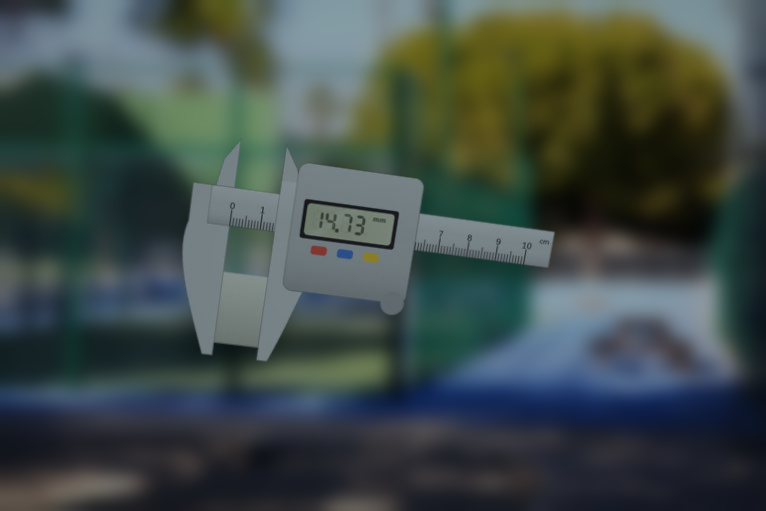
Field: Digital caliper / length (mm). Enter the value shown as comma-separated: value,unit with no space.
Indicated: 14.73,mm
